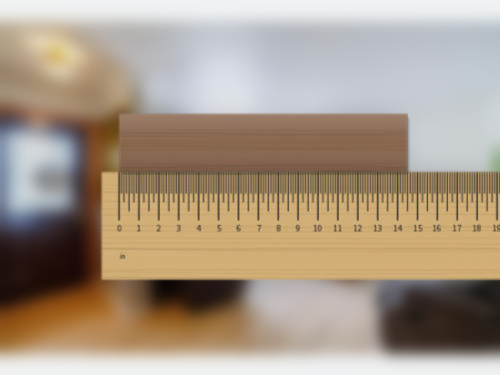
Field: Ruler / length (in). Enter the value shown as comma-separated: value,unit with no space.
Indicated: 14.5,in
